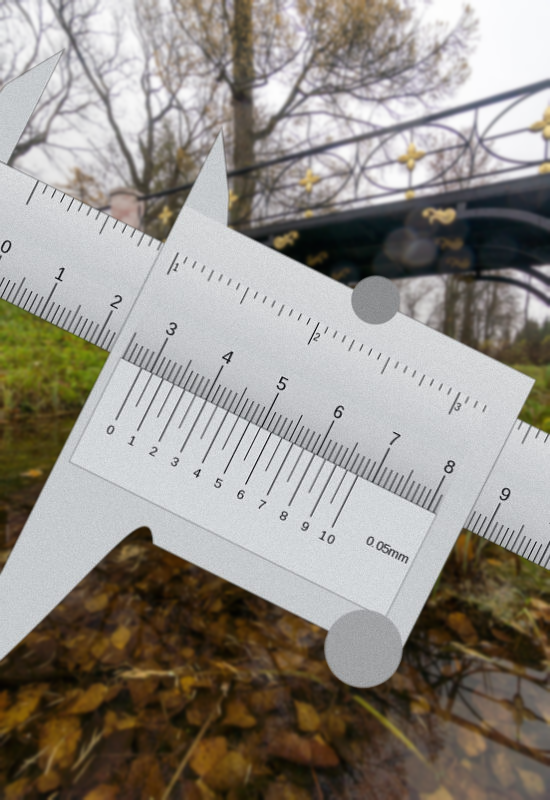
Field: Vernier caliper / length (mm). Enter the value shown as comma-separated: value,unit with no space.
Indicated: 28.4,mm
